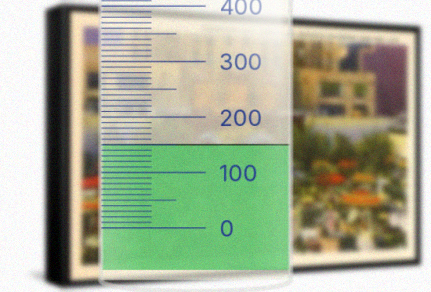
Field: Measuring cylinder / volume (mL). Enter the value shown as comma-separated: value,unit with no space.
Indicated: 150,mL
